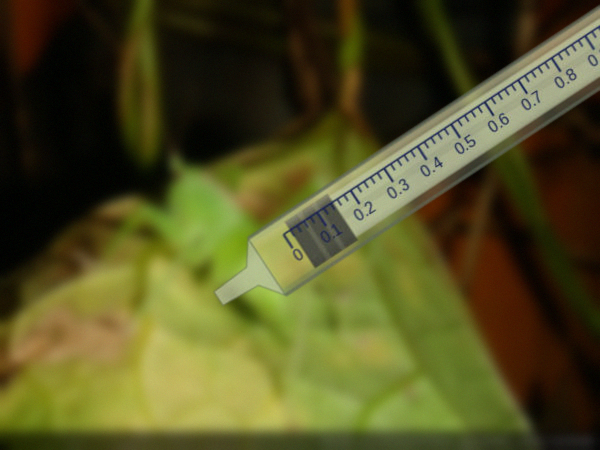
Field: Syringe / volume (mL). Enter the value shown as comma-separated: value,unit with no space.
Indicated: 0.02,mL
